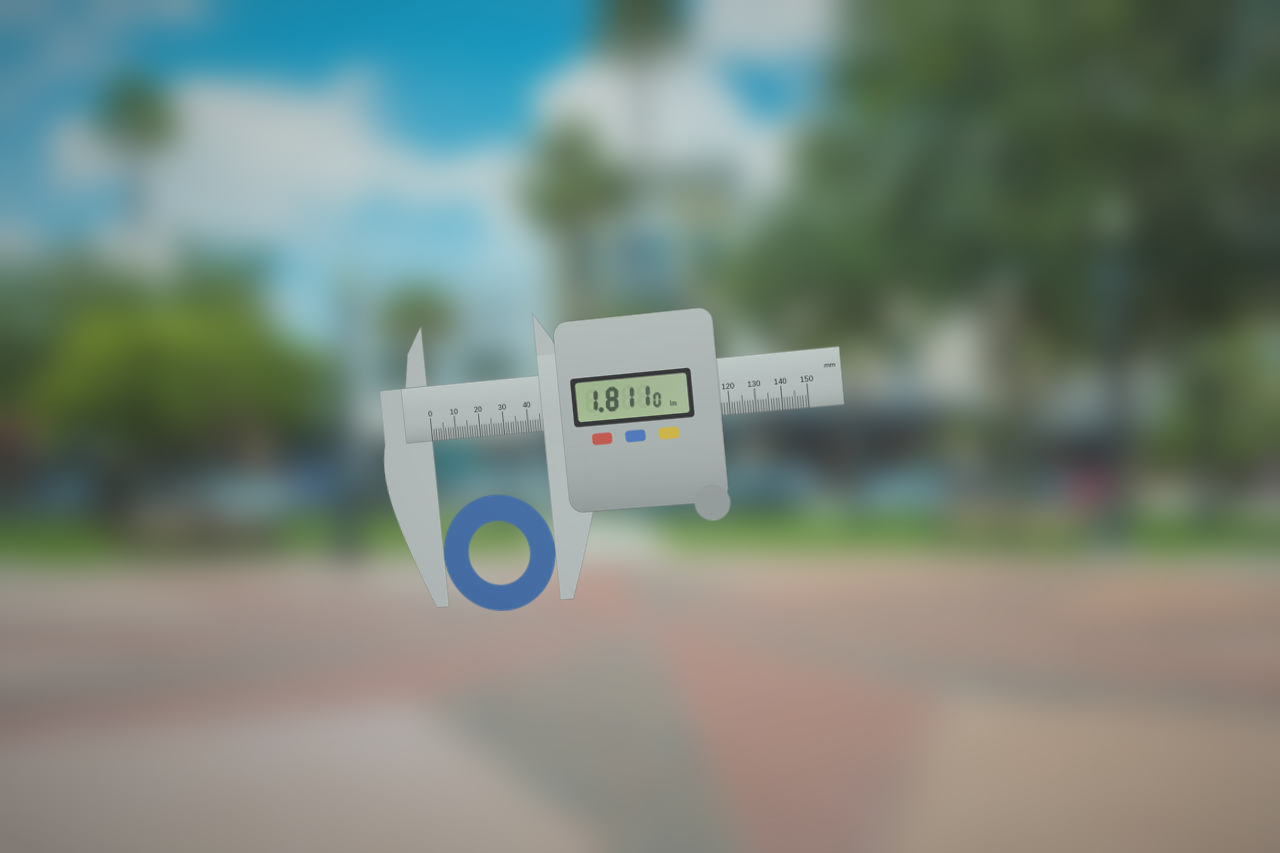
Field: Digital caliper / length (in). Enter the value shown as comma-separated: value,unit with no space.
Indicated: 1.8110,in
